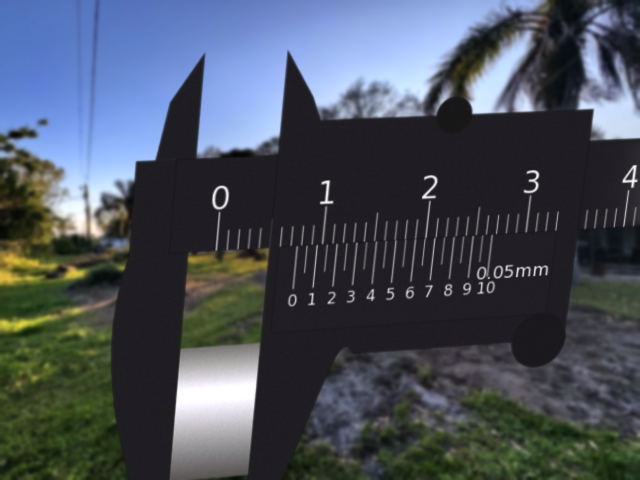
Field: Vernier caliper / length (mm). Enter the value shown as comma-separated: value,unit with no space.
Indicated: 7.6,mm
